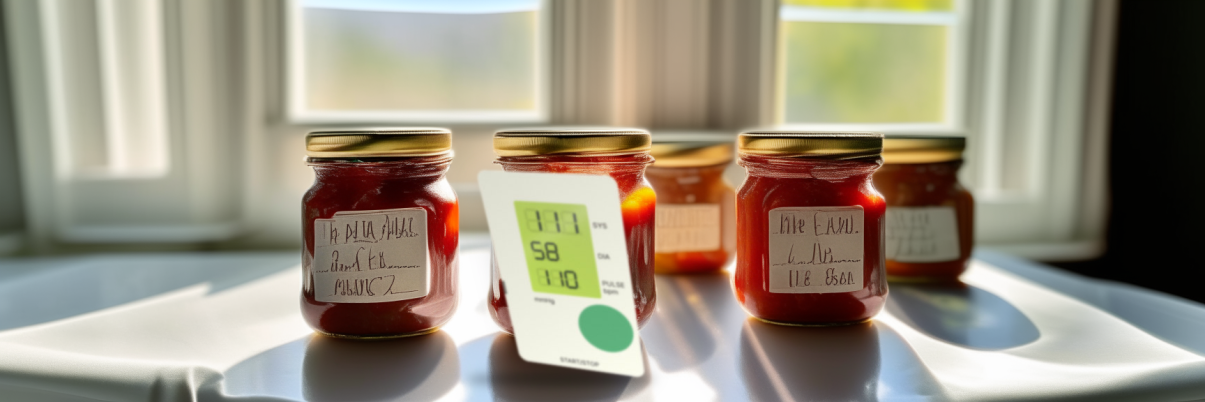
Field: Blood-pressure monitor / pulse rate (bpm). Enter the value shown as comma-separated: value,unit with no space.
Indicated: 110,bpm
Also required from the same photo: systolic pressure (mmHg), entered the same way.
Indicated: 111,mmHg
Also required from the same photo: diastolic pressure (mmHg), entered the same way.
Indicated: 58,mmHg
